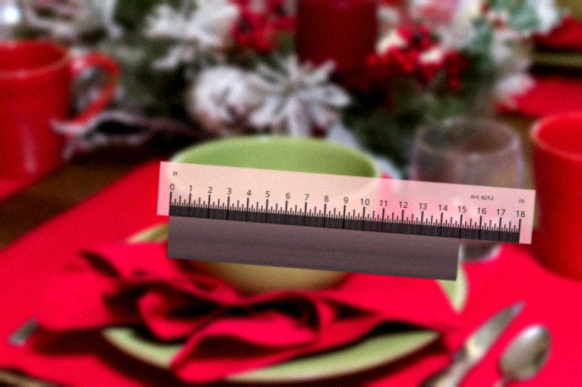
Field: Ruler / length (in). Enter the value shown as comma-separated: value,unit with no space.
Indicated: 15,in
